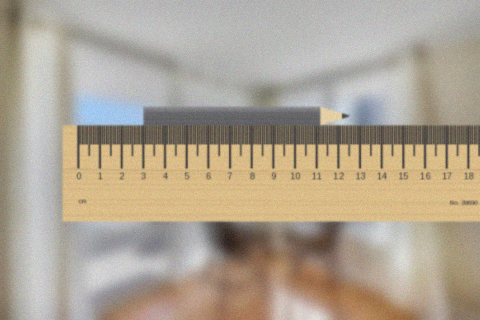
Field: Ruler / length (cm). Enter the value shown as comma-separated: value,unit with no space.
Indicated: 9.5,cm
